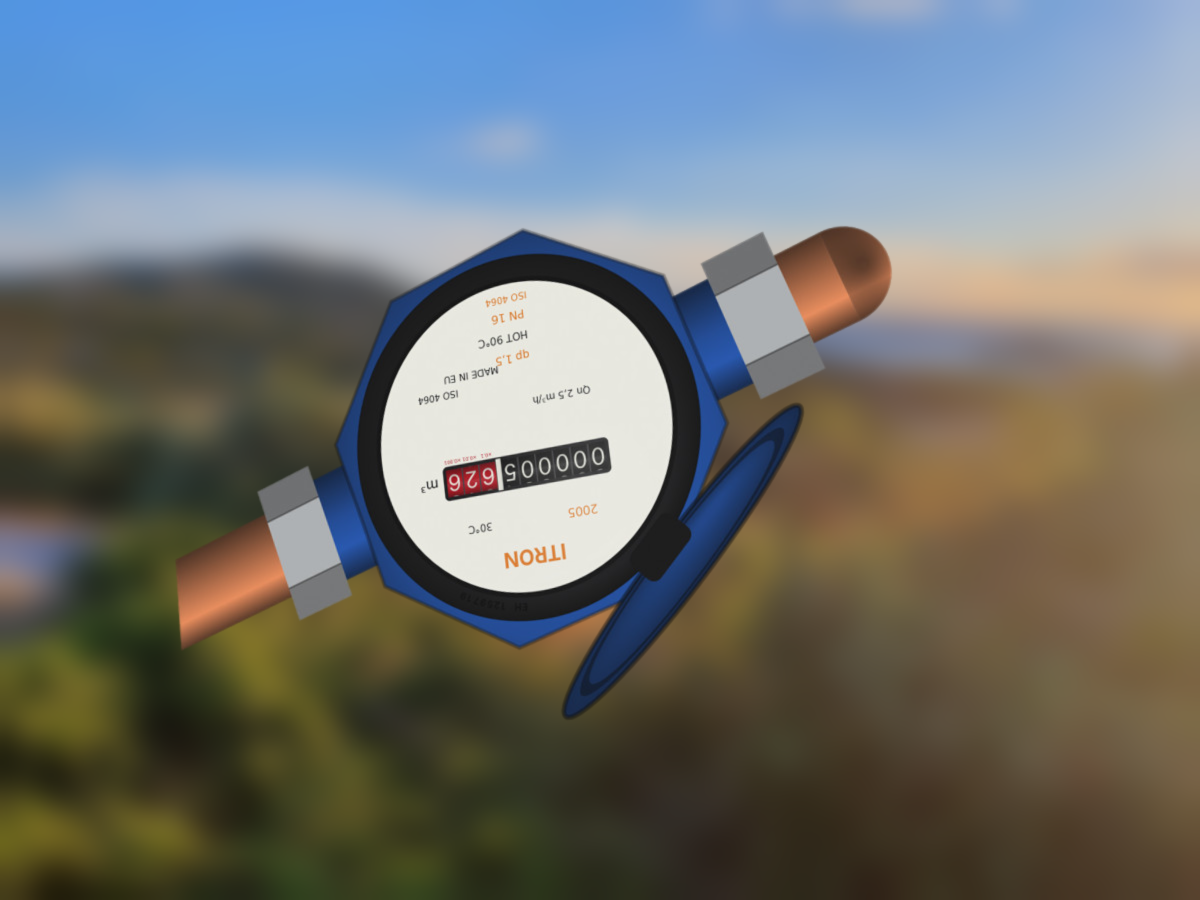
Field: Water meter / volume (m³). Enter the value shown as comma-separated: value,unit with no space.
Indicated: 5.626,m³
